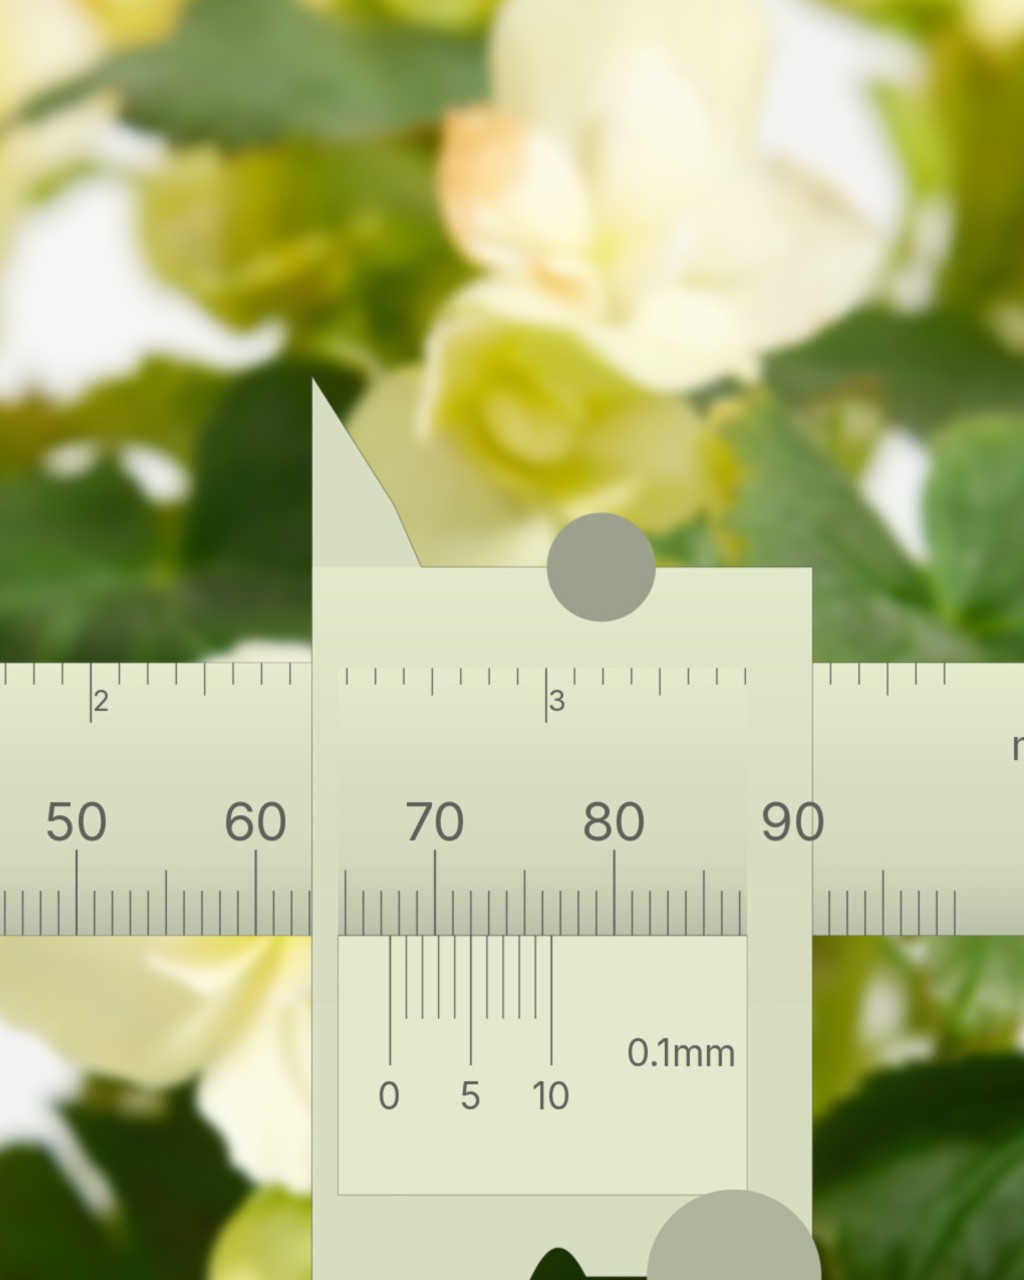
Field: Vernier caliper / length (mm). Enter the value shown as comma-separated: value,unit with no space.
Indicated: 67.5,mm
